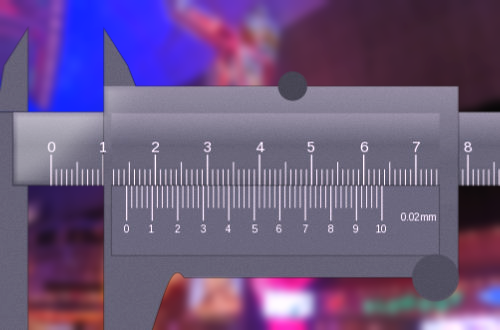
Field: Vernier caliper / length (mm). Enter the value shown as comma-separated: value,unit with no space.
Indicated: 14.5,mm
